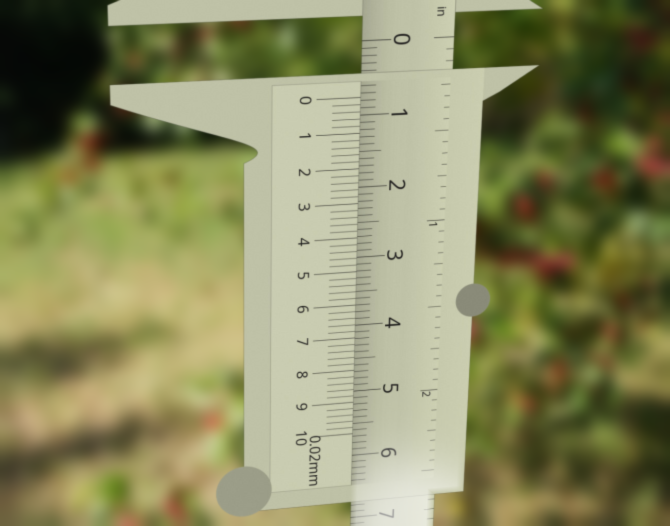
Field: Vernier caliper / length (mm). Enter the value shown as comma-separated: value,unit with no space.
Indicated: 7.6,mm
